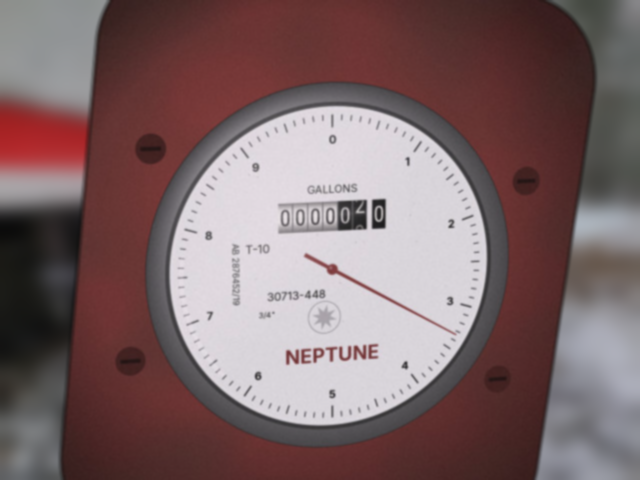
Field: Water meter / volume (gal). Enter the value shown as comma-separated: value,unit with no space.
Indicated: 23.3,gal
